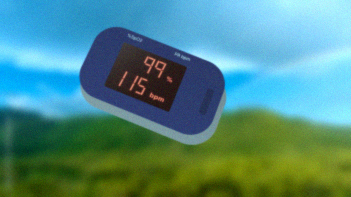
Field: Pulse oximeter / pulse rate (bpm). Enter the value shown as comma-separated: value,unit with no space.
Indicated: 115,bpm
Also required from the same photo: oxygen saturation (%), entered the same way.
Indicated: 99,%
